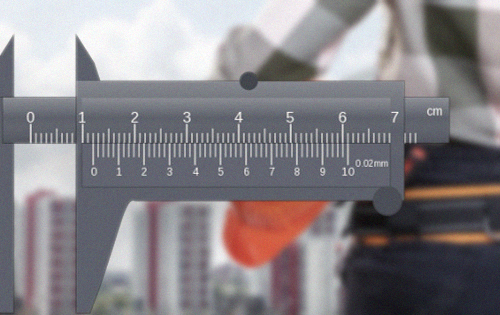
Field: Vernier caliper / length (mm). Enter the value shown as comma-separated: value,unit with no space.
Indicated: 12.0,mm
